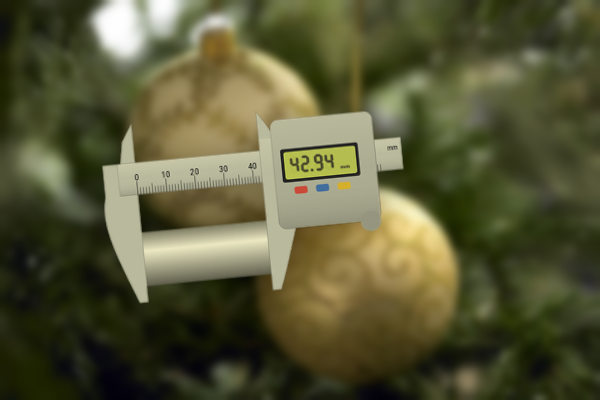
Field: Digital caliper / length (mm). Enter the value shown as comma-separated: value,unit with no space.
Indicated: 42.94,mm
